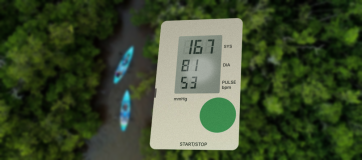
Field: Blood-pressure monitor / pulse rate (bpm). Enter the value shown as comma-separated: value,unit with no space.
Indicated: 53,bpm
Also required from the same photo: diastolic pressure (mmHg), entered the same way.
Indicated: 81,mmHg
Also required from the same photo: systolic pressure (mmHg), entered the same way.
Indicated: 167,mmHg
